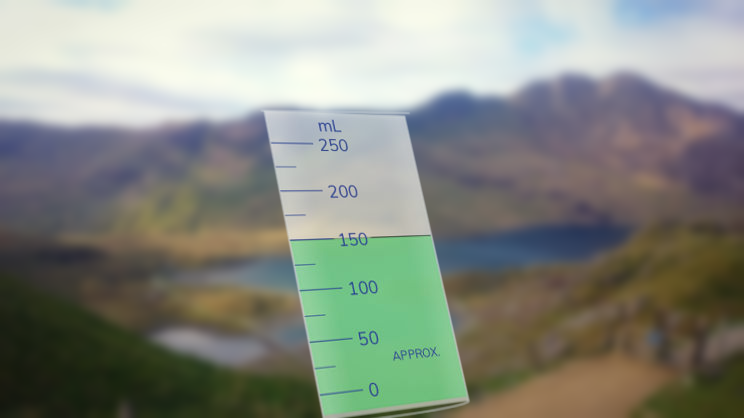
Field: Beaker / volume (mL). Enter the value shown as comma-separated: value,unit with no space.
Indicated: 150,mL
